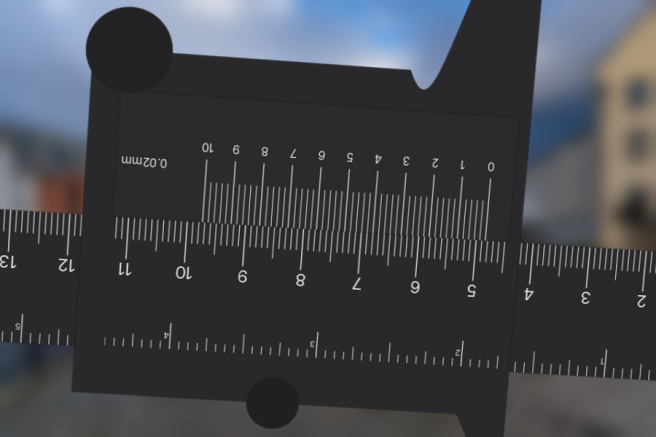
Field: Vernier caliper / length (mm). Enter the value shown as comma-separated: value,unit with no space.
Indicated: 48.4,mm
